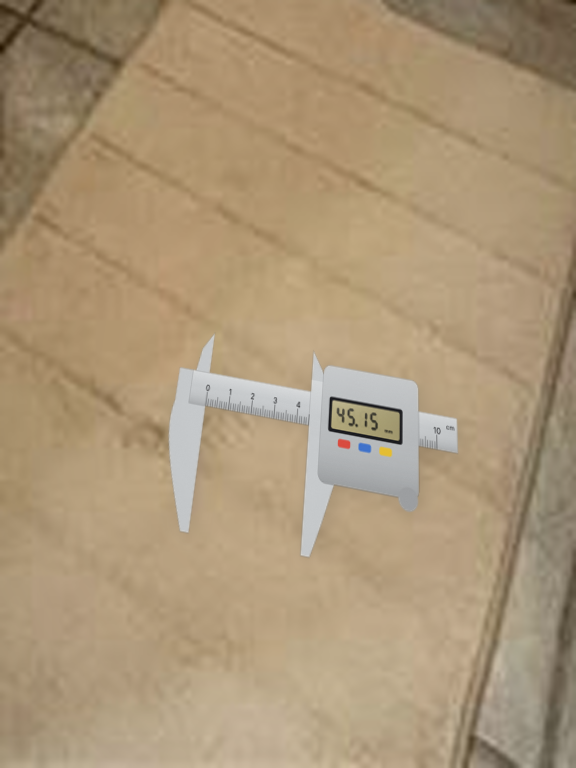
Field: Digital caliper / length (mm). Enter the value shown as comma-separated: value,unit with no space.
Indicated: 45.15,mm
